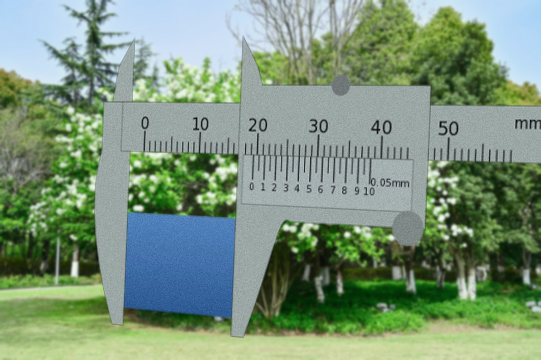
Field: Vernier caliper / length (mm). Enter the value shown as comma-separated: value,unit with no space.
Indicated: 19.4,mm
